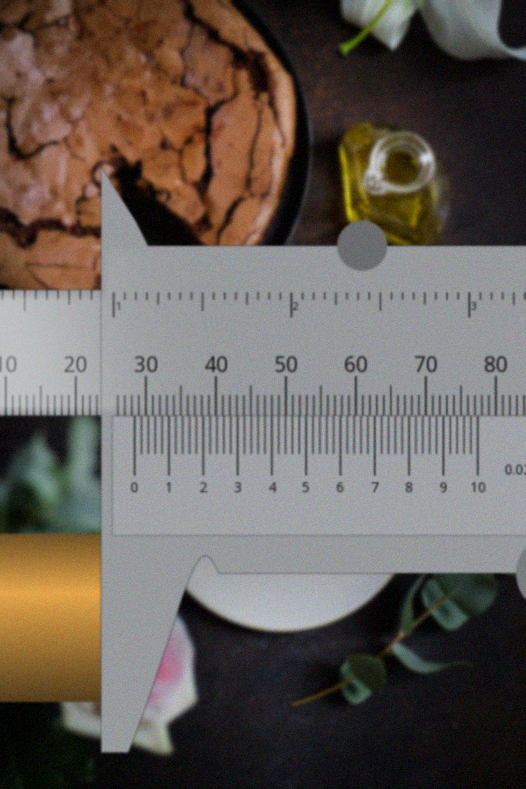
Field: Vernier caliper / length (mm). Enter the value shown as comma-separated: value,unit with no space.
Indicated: 28.4,mm
